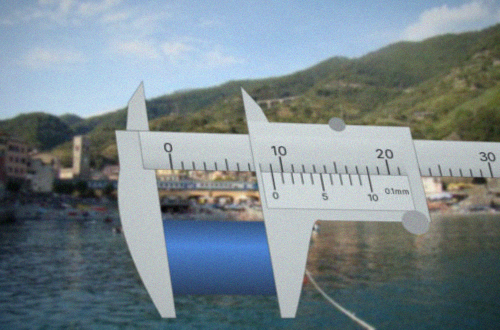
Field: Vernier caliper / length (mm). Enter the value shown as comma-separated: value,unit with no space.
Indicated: 9.0,mm
